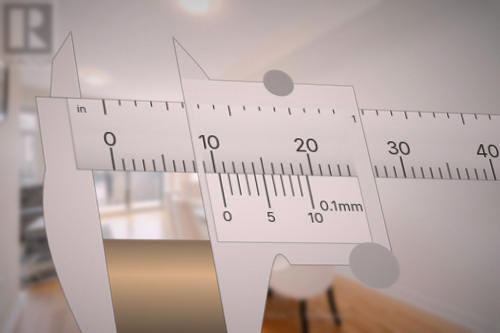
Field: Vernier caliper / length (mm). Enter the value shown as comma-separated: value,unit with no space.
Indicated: 10.4,mm
